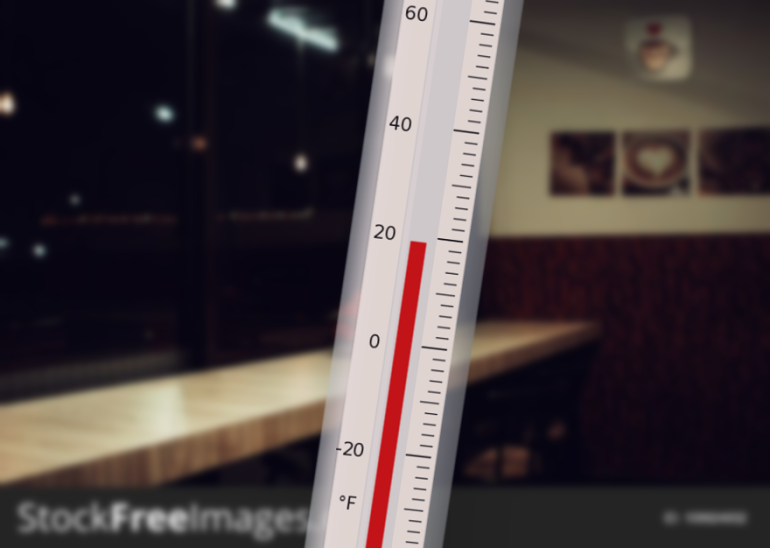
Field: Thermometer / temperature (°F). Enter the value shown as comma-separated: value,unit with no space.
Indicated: 19,°F
